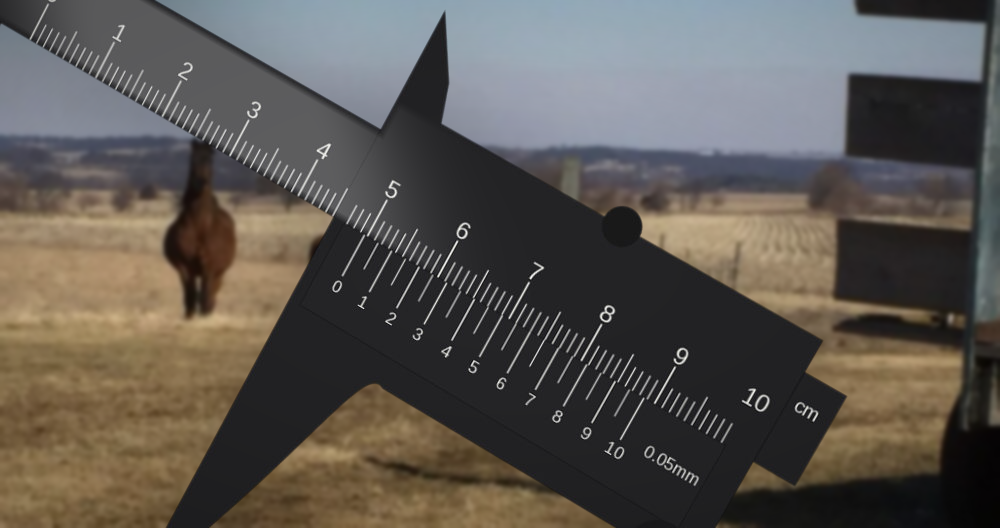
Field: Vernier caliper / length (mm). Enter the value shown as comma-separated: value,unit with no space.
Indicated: 49.6,mm
